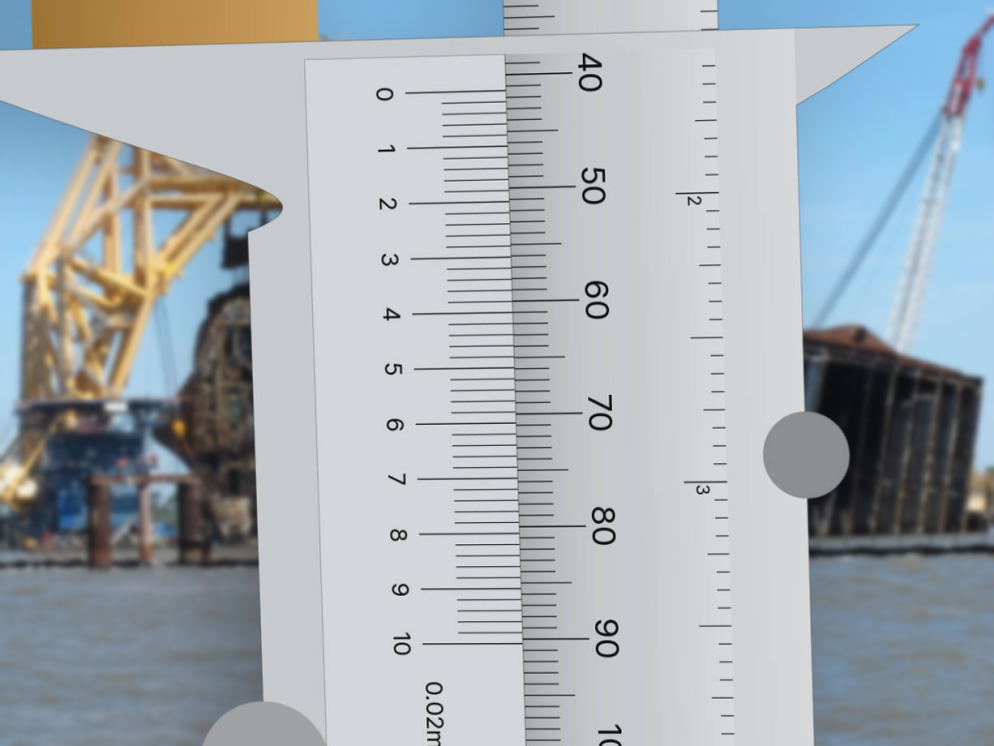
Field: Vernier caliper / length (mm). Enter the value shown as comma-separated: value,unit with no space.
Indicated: 41.4,mm
